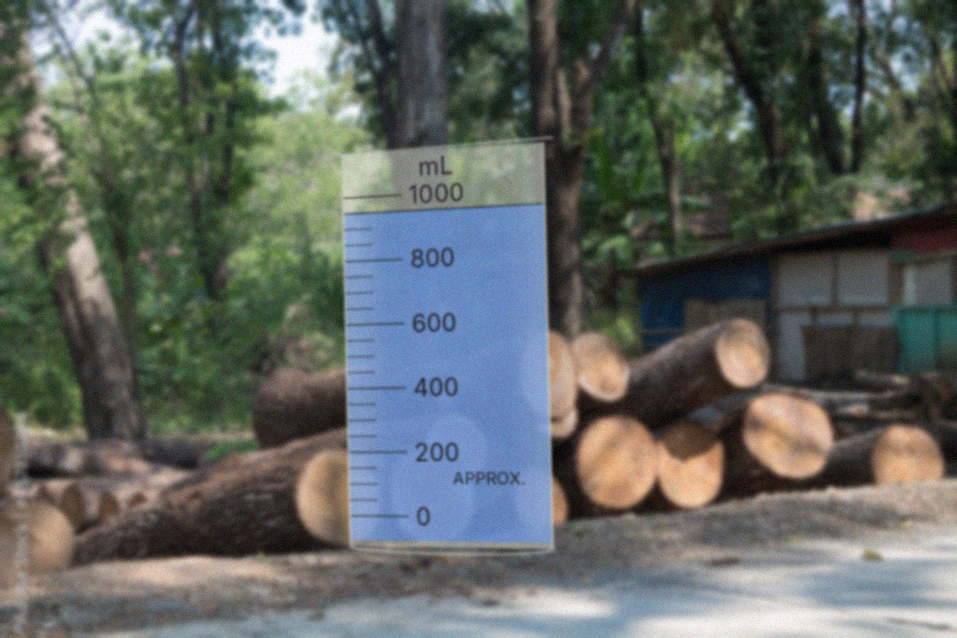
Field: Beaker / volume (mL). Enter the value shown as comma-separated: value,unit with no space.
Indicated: 950,mL
